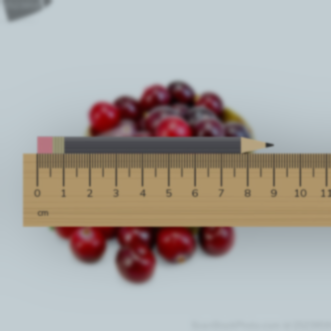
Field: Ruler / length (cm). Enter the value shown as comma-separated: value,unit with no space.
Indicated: 9,cm
